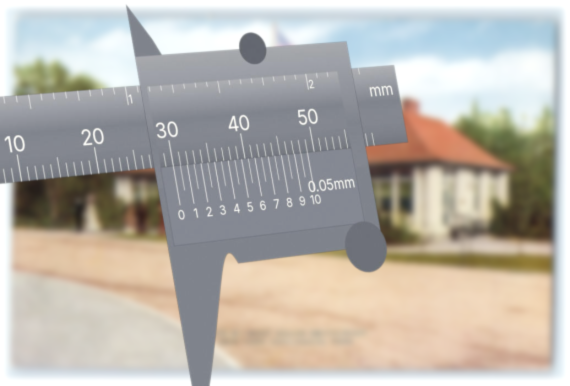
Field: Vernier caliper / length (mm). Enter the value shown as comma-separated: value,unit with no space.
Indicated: 30.0,mm
